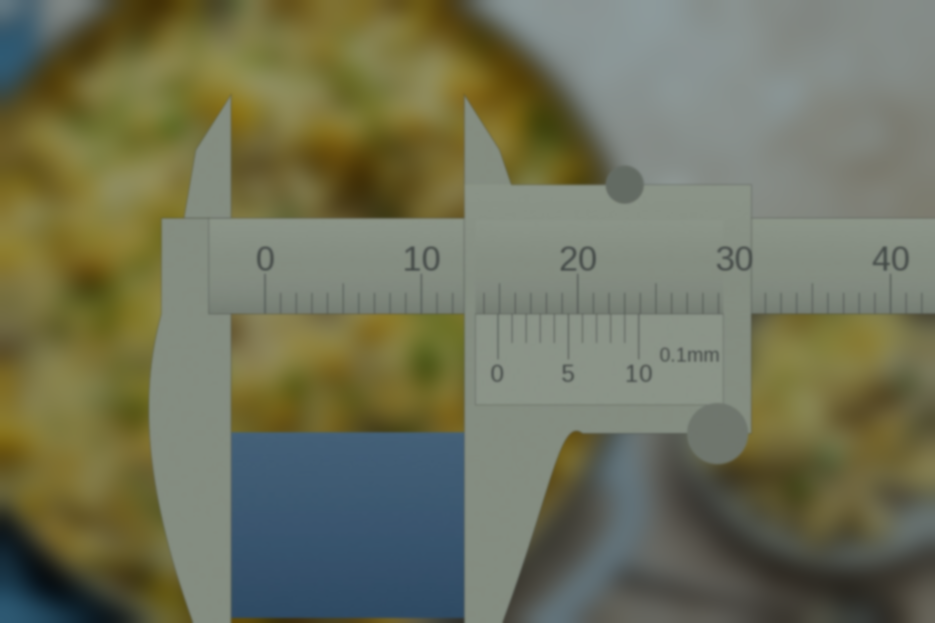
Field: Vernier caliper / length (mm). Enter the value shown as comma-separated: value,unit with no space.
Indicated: 14.9,mm
